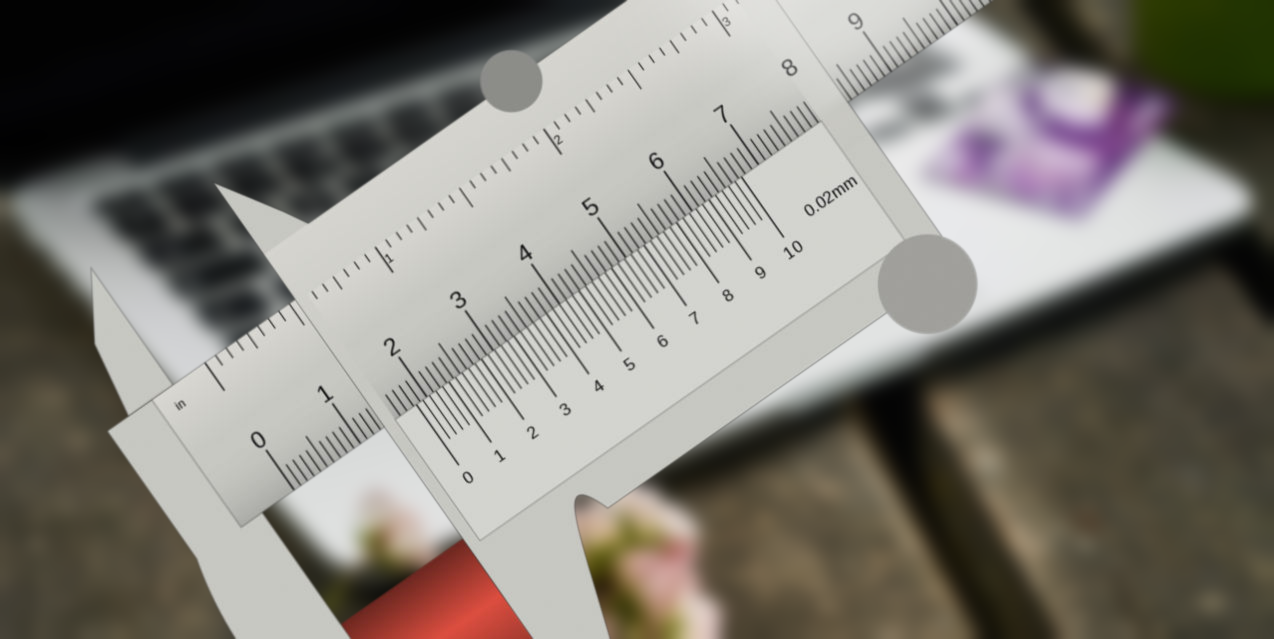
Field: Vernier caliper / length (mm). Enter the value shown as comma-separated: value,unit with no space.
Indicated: 18.4,mm
